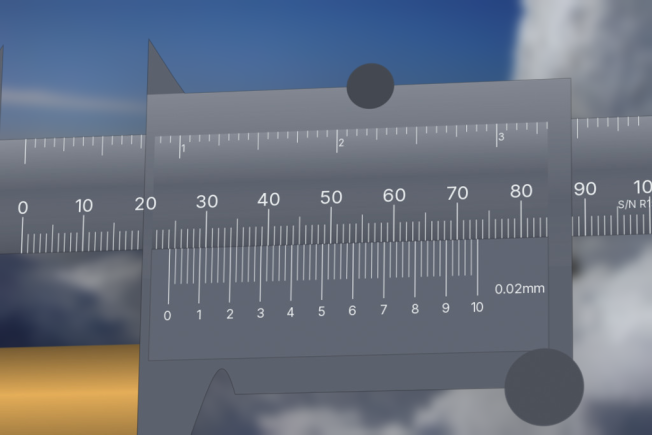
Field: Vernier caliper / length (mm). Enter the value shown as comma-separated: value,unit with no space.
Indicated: 24.2,mm
